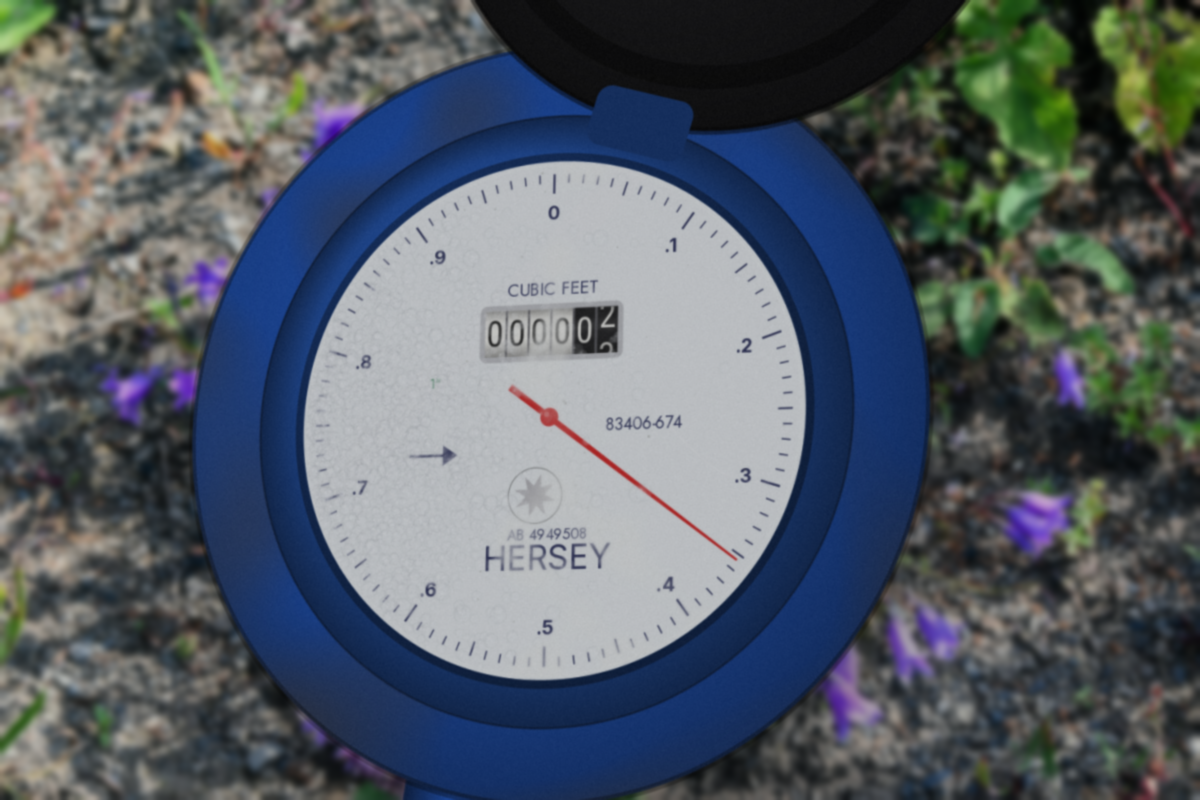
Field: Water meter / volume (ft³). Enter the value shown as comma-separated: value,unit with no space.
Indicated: 2.35,ft³
